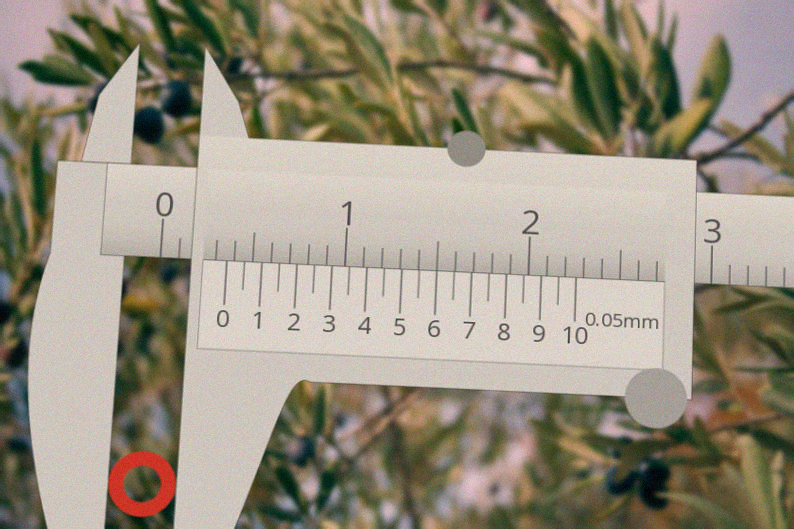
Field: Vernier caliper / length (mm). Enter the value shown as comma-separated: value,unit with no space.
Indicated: 3.6,mm
